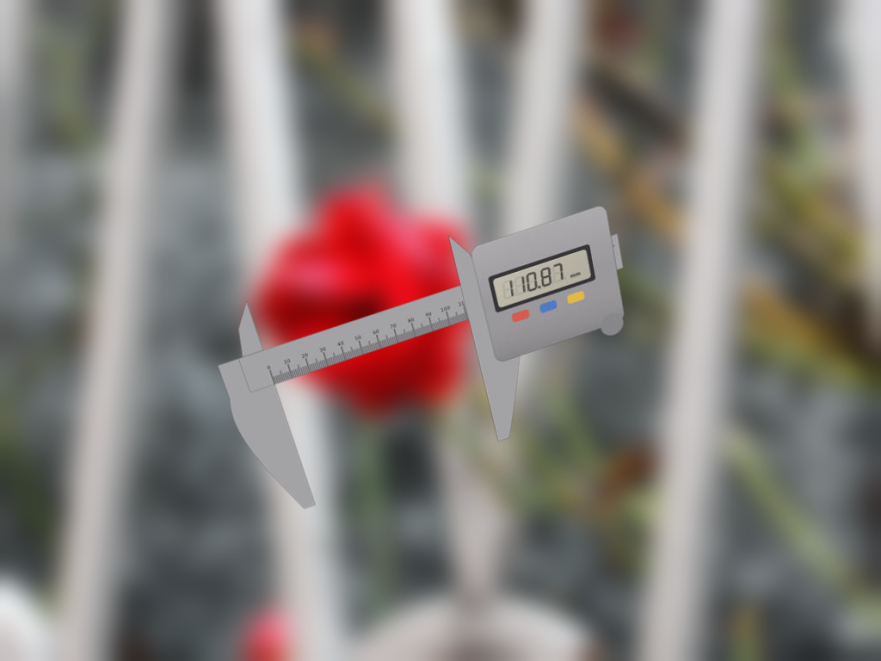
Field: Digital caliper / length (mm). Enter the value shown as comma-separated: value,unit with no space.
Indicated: 110.87,mm
